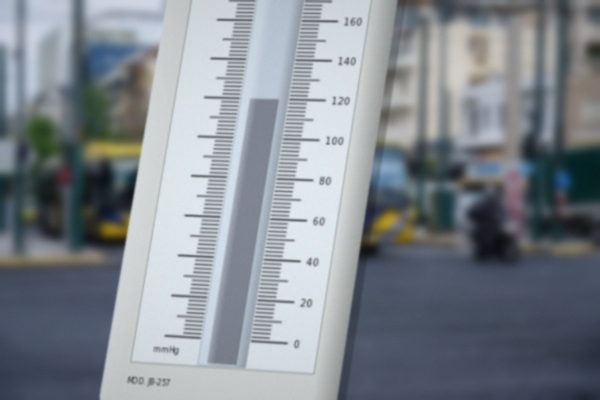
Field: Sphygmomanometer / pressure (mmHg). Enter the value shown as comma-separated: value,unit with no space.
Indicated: 120,mmHg
